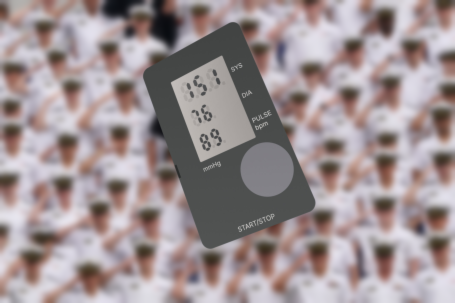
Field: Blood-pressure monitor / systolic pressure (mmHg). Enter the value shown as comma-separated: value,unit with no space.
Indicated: 151,mmHg
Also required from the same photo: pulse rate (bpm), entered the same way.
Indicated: 89,bpm
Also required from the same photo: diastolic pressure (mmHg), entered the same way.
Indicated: 76,mmHg
